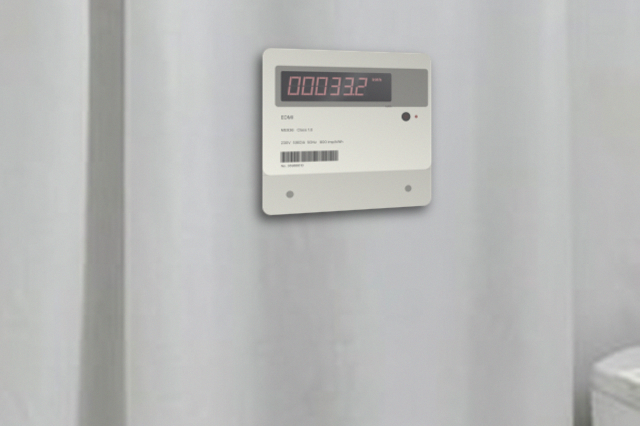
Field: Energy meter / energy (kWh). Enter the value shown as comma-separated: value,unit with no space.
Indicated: 33.2,kWh
